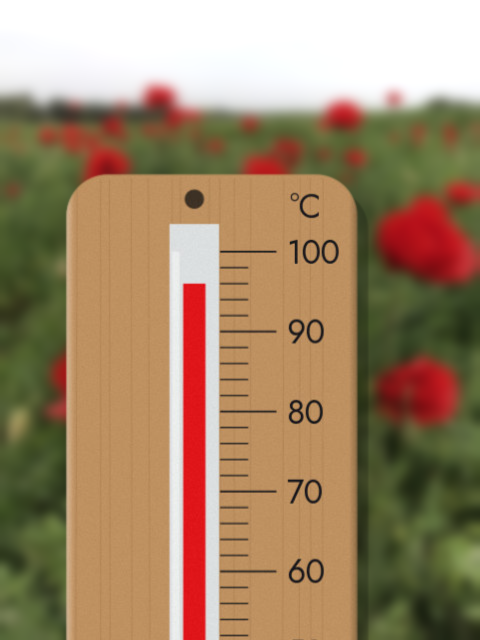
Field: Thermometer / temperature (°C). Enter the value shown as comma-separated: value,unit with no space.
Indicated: 96,°C
